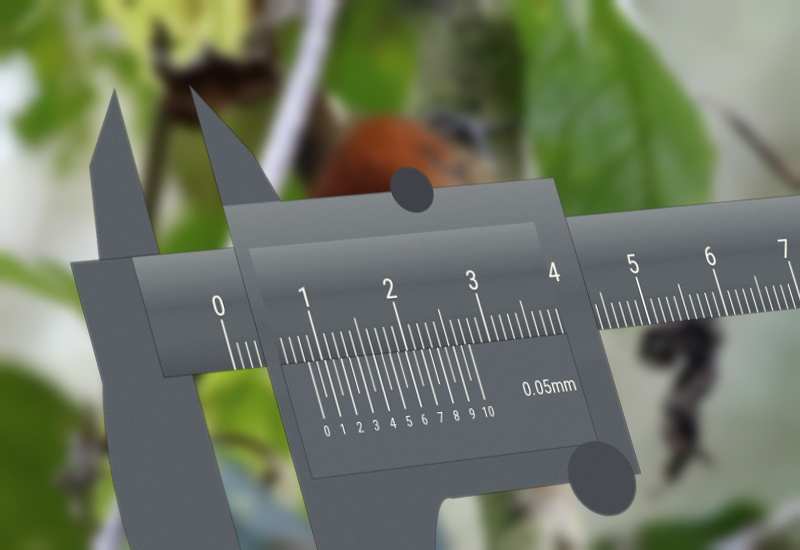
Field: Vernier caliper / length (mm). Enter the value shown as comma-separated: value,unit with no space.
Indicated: 8.4,mm
